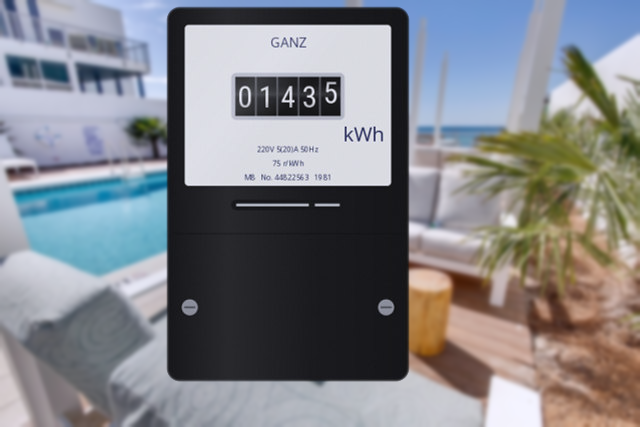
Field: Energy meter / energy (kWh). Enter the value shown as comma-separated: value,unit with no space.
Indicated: 1435,kWh
